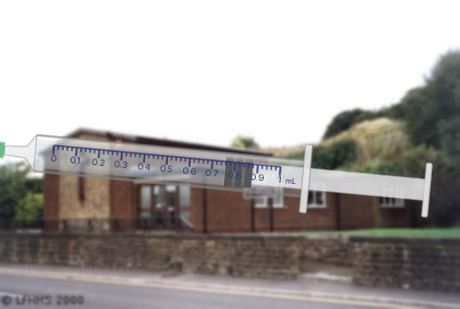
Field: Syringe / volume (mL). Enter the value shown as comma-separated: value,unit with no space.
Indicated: 0.76,mL
